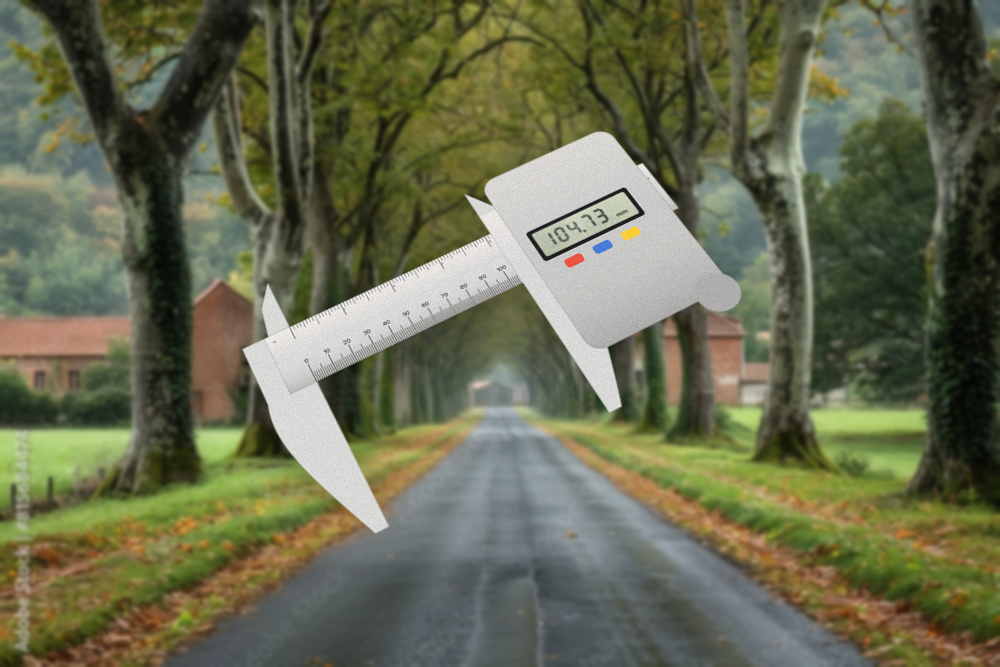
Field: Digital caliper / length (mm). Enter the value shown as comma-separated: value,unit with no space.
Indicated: 104.73,mm
